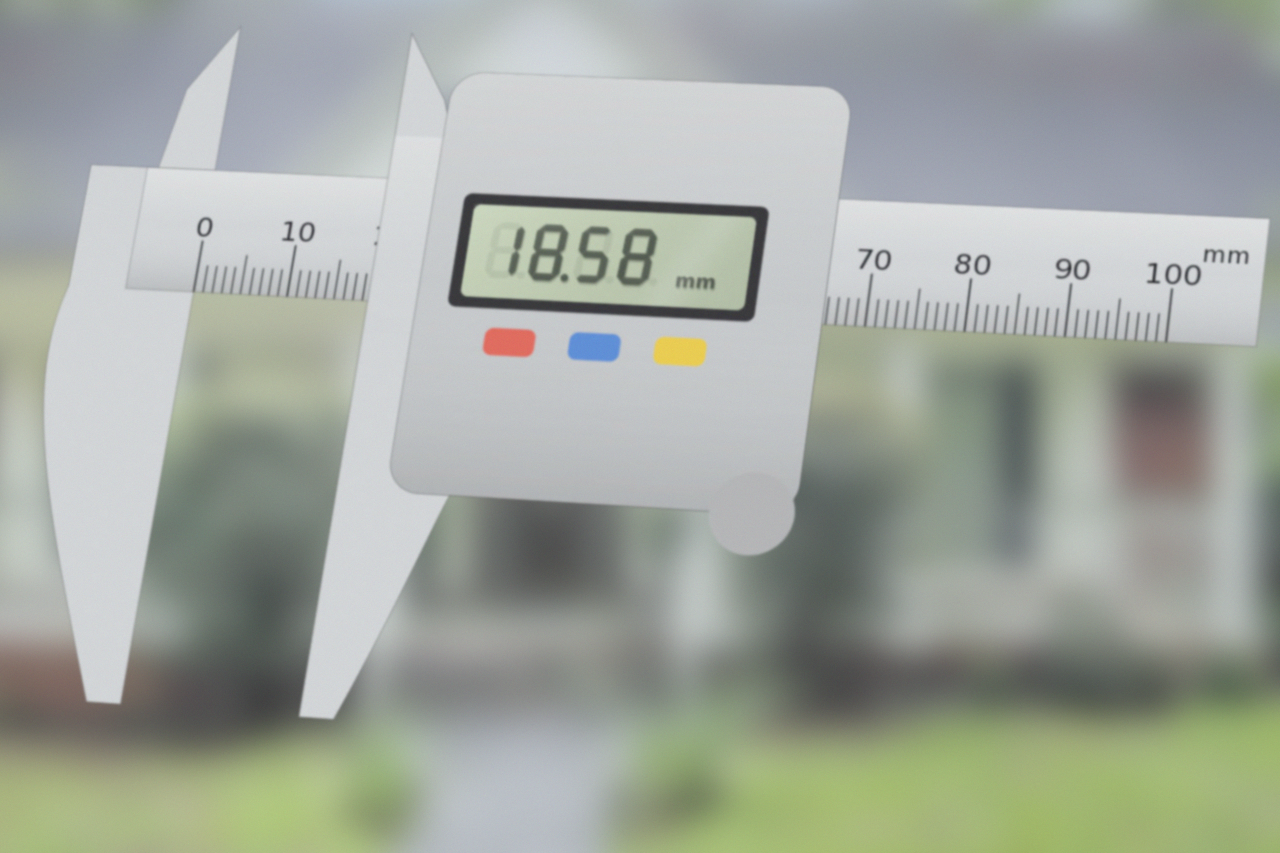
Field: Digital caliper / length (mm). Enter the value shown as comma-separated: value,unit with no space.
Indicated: 18.58,mm
